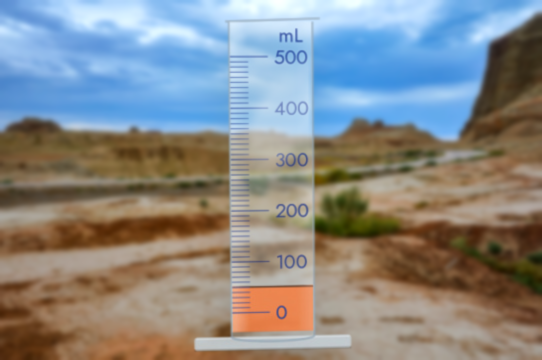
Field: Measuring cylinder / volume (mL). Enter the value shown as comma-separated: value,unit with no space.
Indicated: 50,mL
